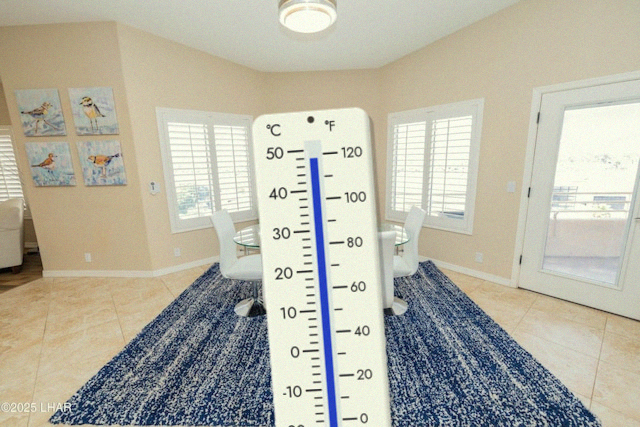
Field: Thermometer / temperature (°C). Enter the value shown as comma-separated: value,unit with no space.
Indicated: 48,°C
